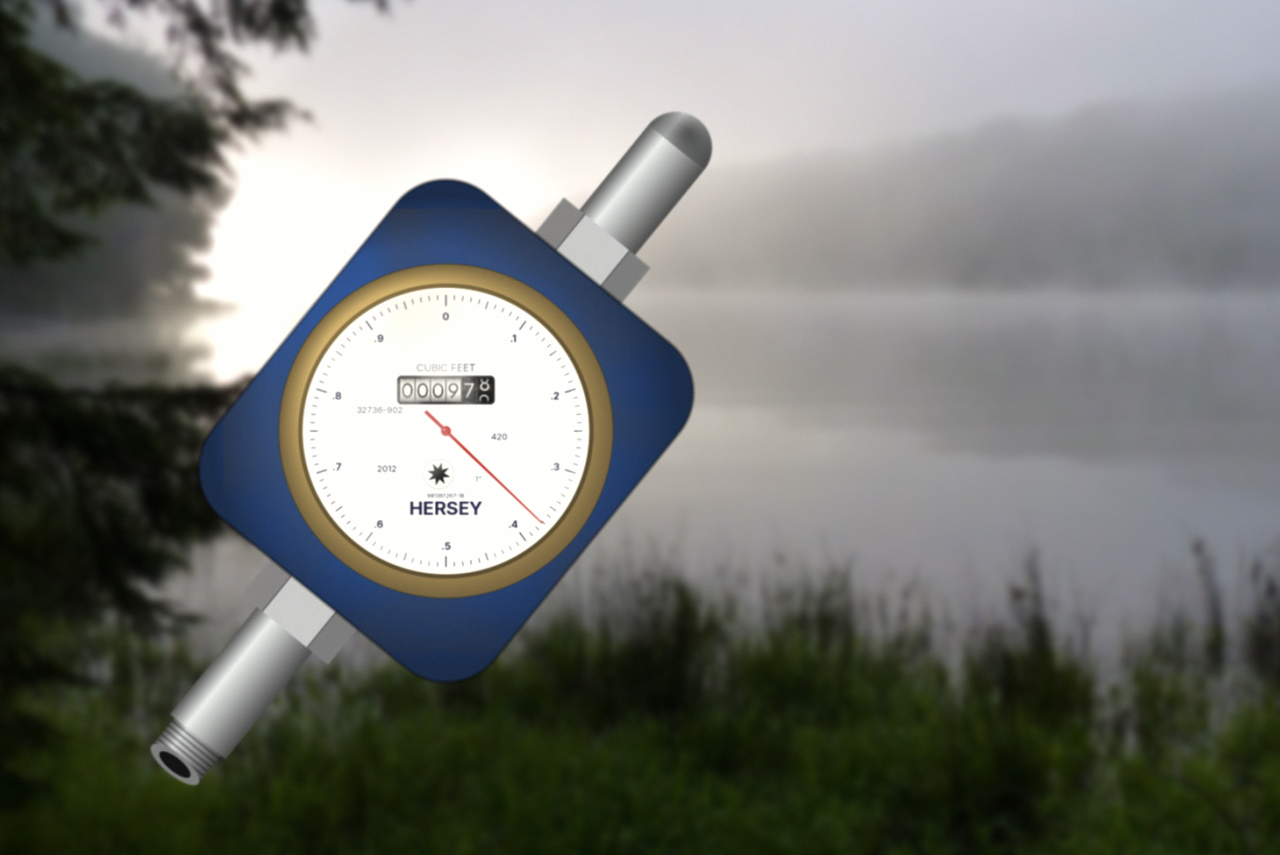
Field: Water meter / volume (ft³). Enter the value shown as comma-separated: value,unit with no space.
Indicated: 978.37,ft³
